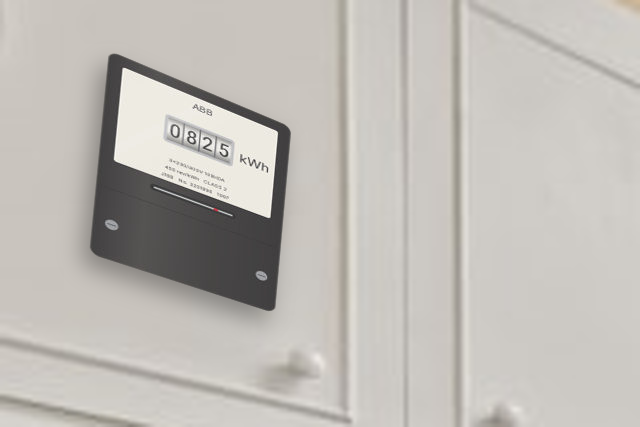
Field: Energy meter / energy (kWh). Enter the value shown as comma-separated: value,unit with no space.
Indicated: 825,kWh
